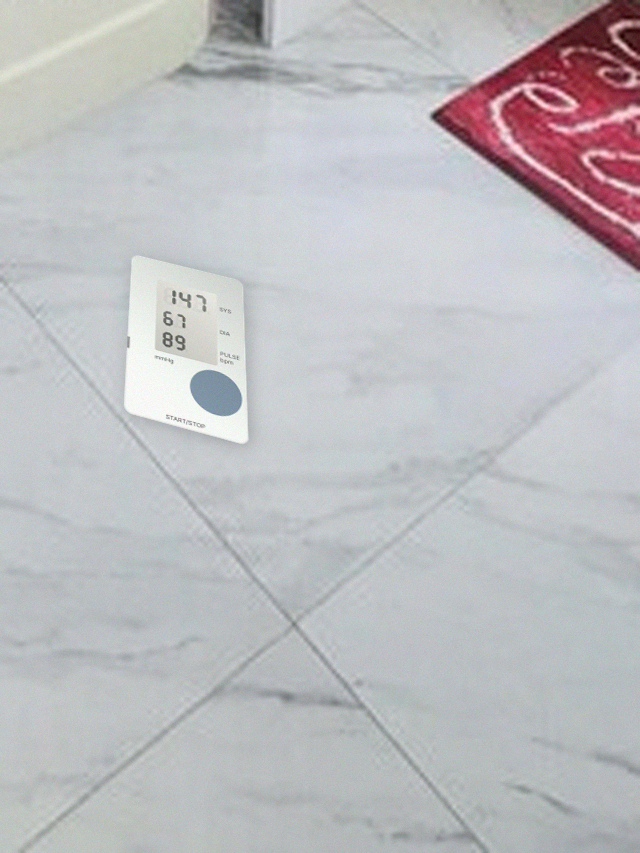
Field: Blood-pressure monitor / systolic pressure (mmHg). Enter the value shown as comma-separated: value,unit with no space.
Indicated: 147,mmHg
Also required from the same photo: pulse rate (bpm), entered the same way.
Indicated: 89,bpm
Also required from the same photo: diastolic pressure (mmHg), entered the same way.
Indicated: 67,mmHg
